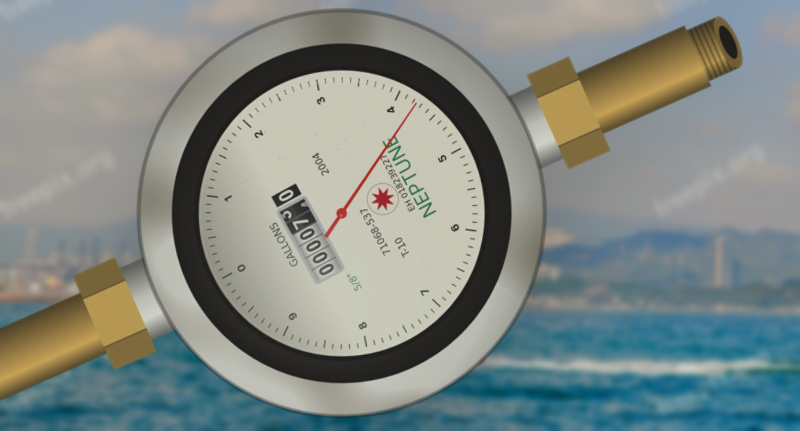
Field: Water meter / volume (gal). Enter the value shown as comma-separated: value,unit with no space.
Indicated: 734.2,gal
